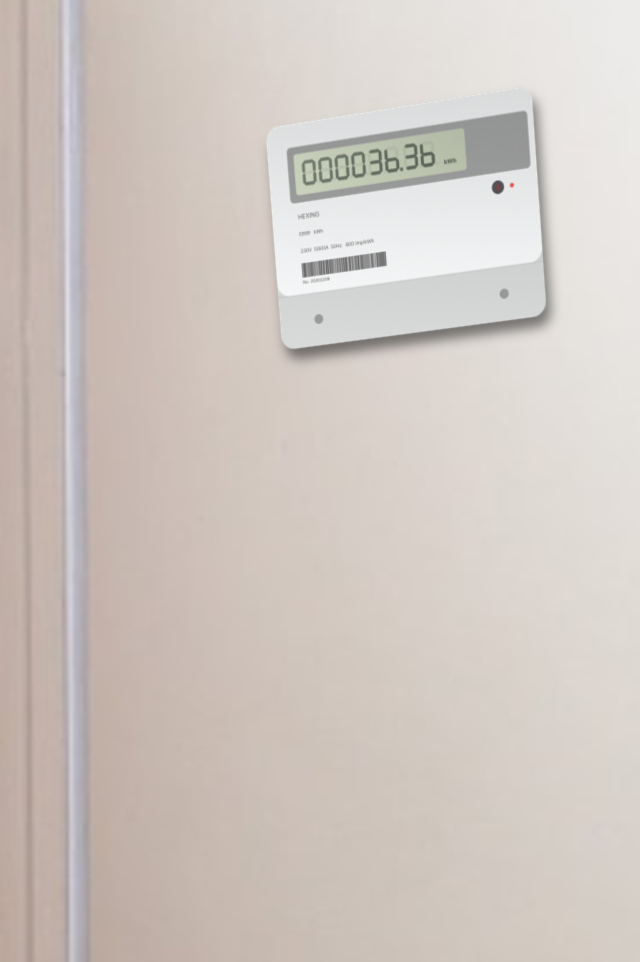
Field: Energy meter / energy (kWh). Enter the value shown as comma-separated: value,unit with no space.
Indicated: 36.36,kWh
